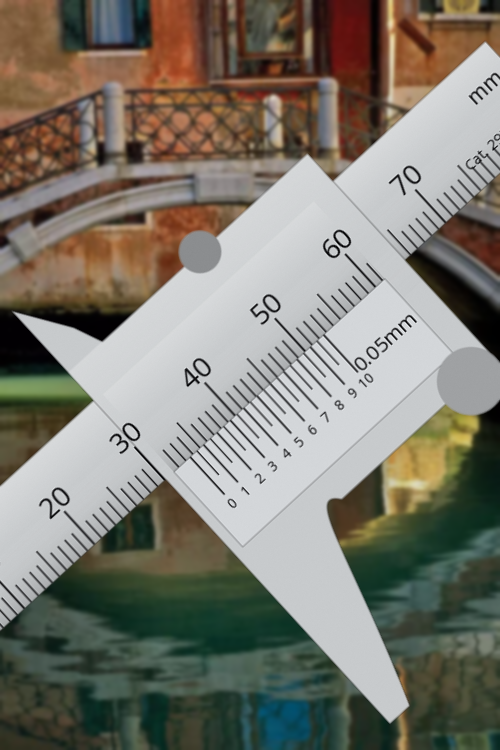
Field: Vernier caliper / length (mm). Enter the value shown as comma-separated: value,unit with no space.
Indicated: 33.6,mm
